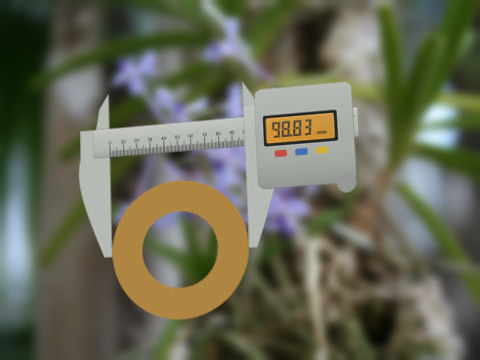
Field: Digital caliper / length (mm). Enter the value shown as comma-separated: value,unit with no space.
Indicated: 98.83,mm
